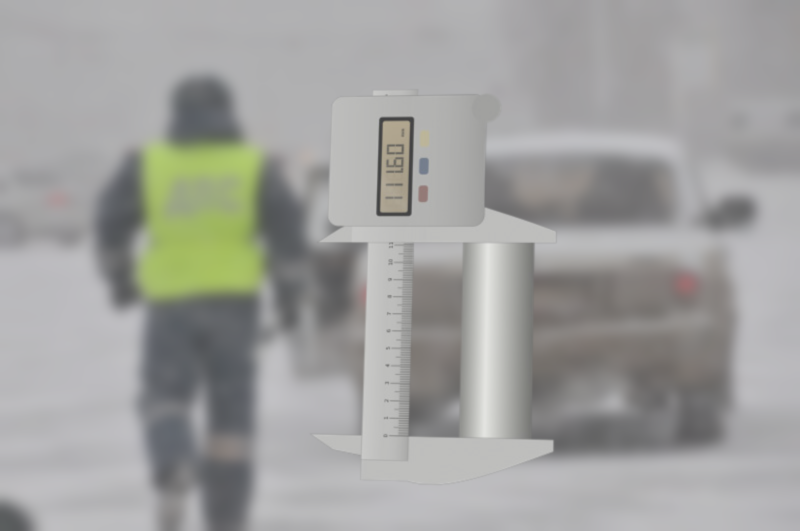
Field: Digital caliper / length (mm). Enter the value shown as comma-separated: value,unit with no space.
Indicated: 111.60,mm
